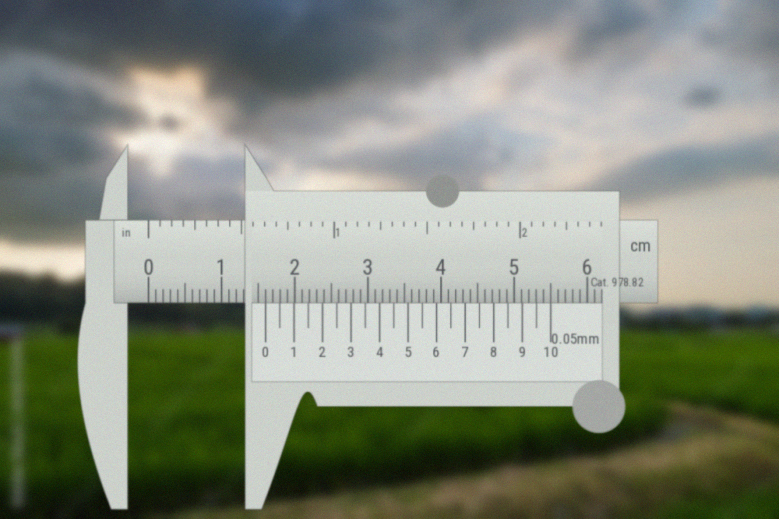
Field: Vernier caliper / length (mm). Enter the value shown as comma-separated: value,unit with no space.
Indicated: 16.0,mm
